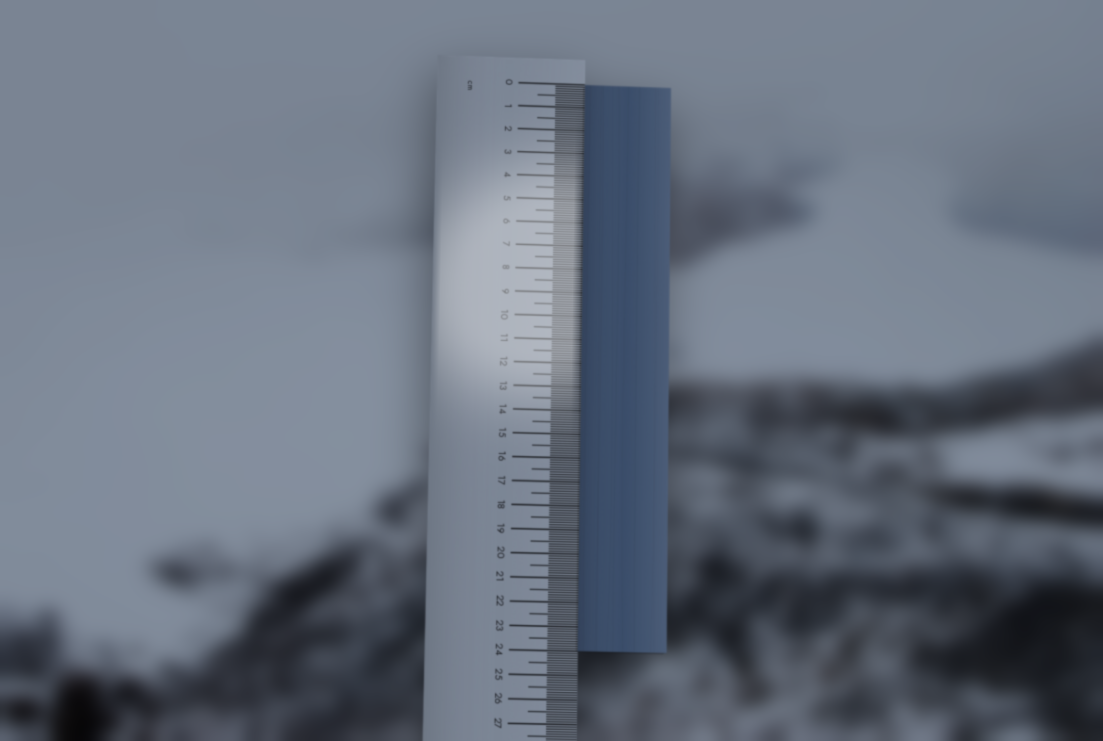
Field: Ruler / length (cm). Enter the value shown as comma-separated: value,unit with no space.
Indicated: 24,cm
